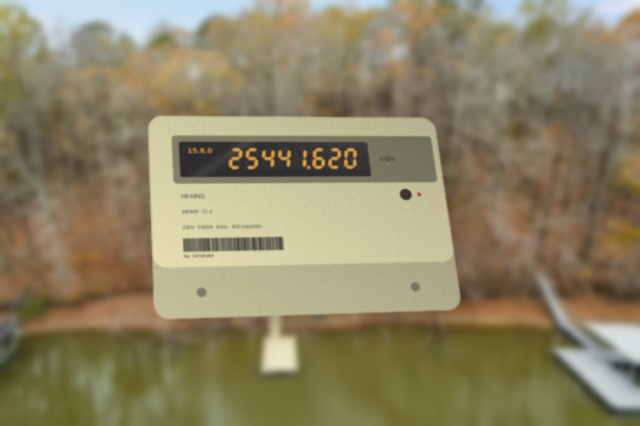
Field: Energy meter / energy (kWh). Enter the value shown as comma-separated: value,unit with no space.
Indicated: 25441.620,kWh
